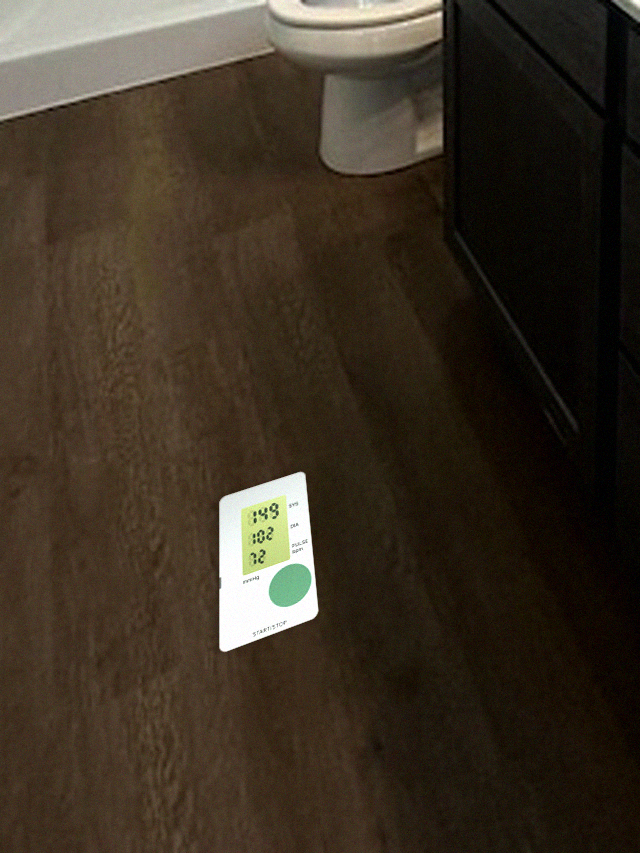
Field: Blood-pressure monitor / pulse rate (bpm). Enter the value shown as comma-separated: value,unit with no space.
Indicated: 72,bpm
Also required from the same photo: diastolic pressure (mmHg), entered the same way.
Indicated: 102,mmHg
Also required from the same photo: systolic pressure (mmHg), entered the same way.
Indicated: 149,mmHg
